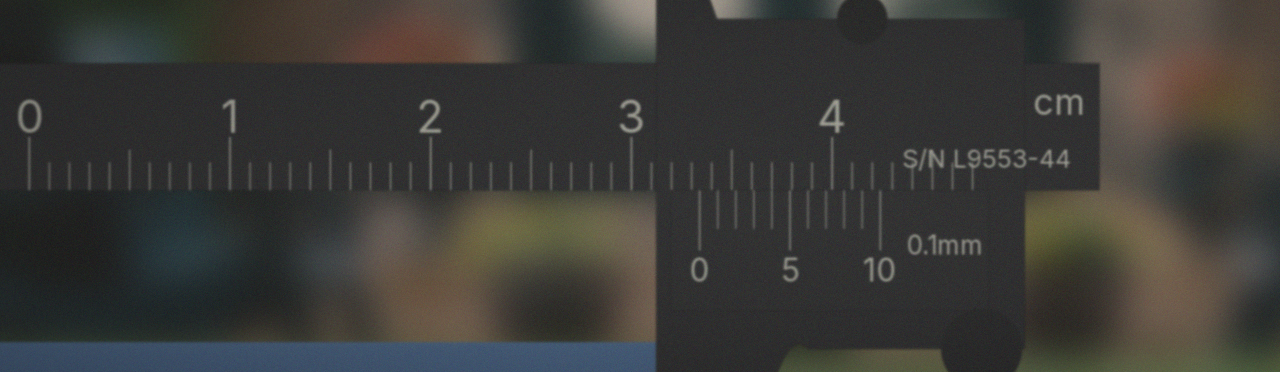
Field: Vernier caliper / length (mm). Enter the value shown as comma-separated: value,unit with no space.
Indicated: 33.4,mm
